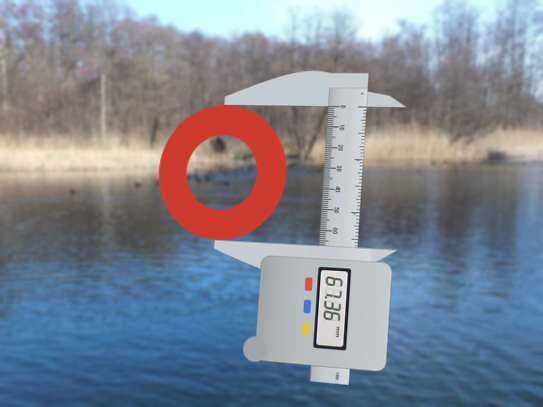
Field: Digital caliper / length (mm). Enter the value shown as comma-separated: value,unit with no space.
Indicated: 67.36,mm
